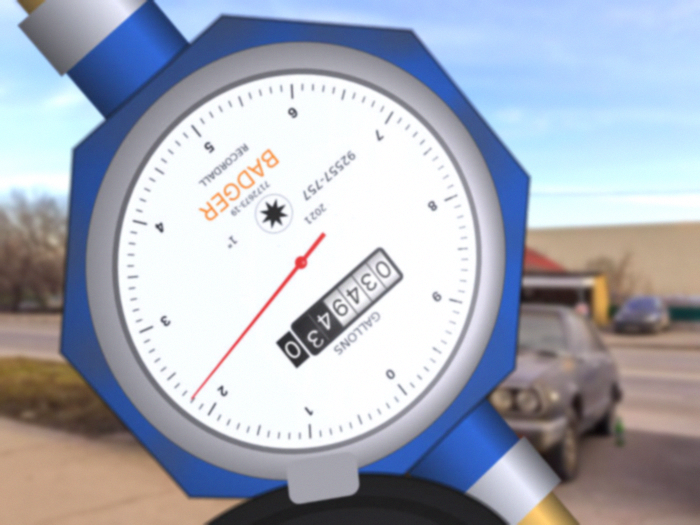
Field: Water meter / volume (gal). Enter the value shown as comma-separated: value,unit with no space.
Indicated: 349432.2,gal
